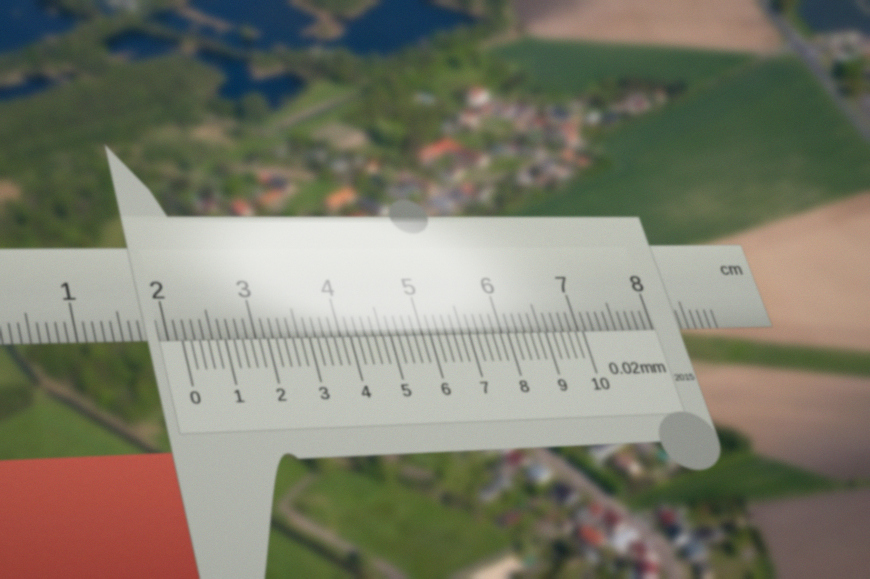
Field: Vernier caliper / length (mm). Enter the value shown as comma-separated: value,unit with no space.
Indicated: 21.6,mm
